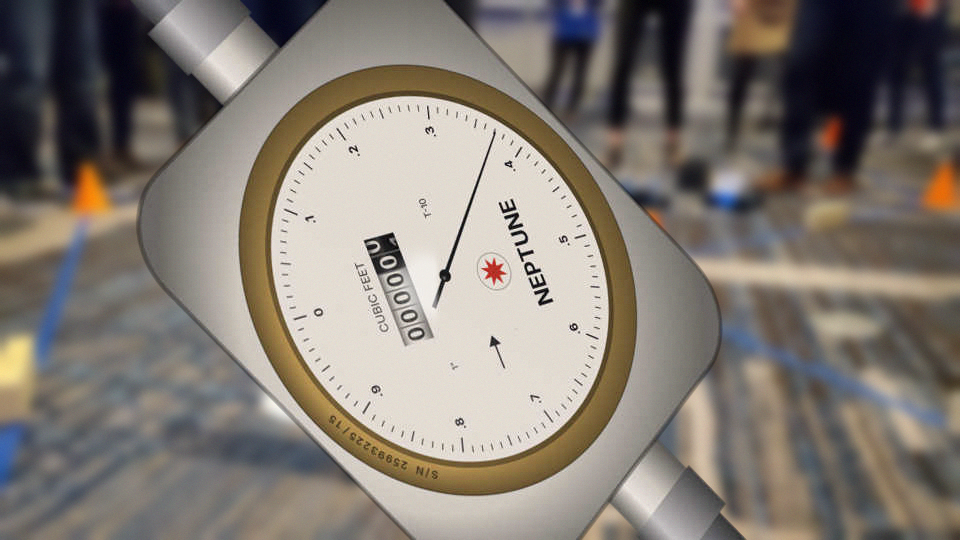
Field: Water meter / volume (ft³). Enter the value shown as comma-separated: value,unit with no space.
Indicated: 0.37,ft³
